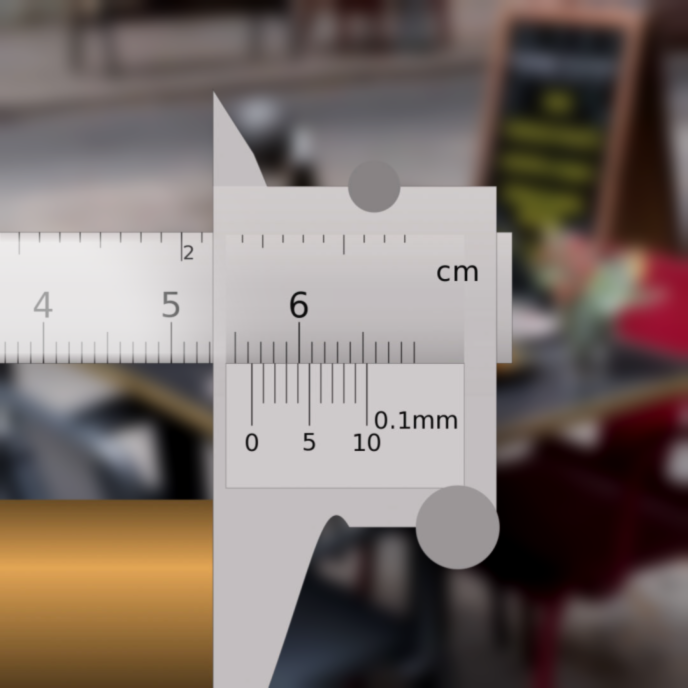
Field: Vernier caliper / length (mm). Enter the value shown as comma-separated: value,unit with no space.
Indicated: 56.3,mm
